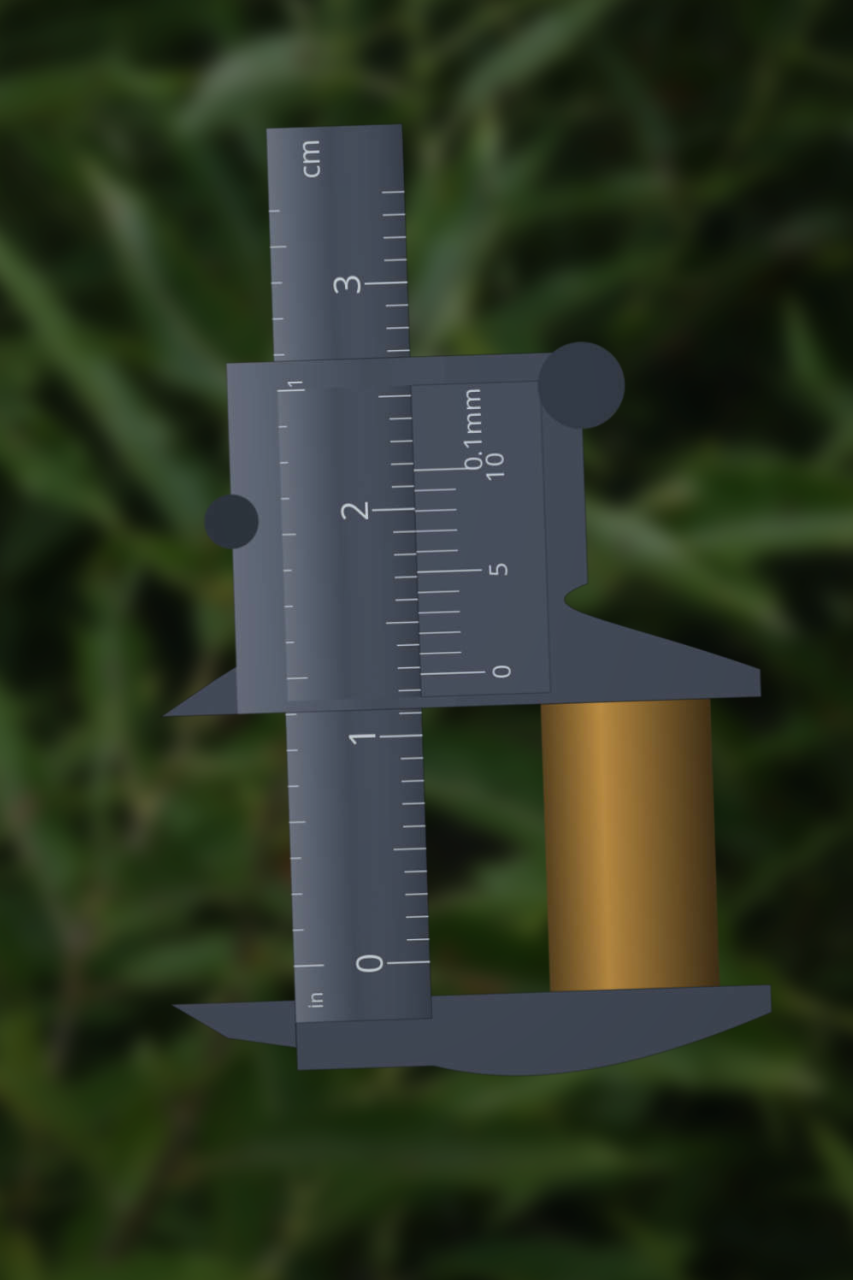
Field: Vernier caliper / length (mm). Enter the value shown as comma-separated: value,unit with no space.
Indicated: 12.7,mm
